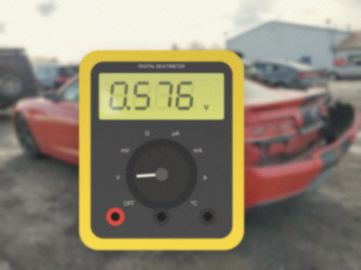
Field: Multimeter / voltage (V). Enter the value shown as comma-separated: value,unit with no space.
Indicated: 0.576,V
